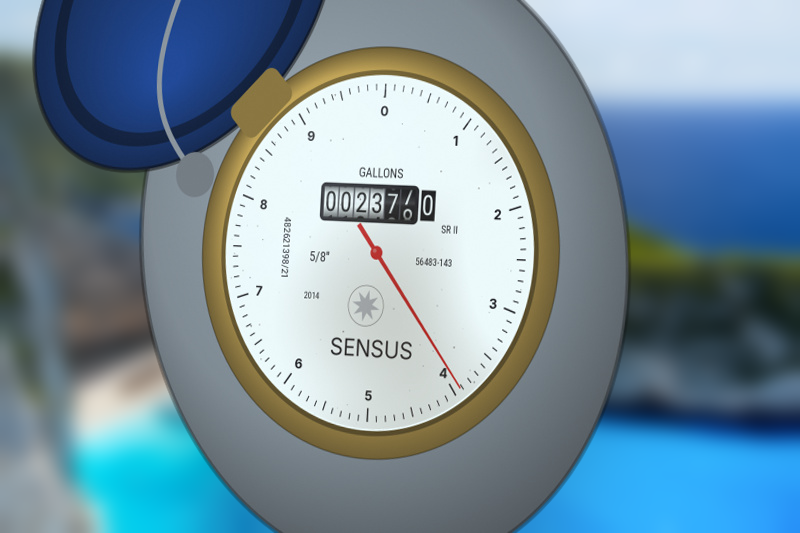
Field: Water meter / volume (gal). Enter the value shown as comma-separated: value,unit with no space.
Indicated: 23773.9,gal
